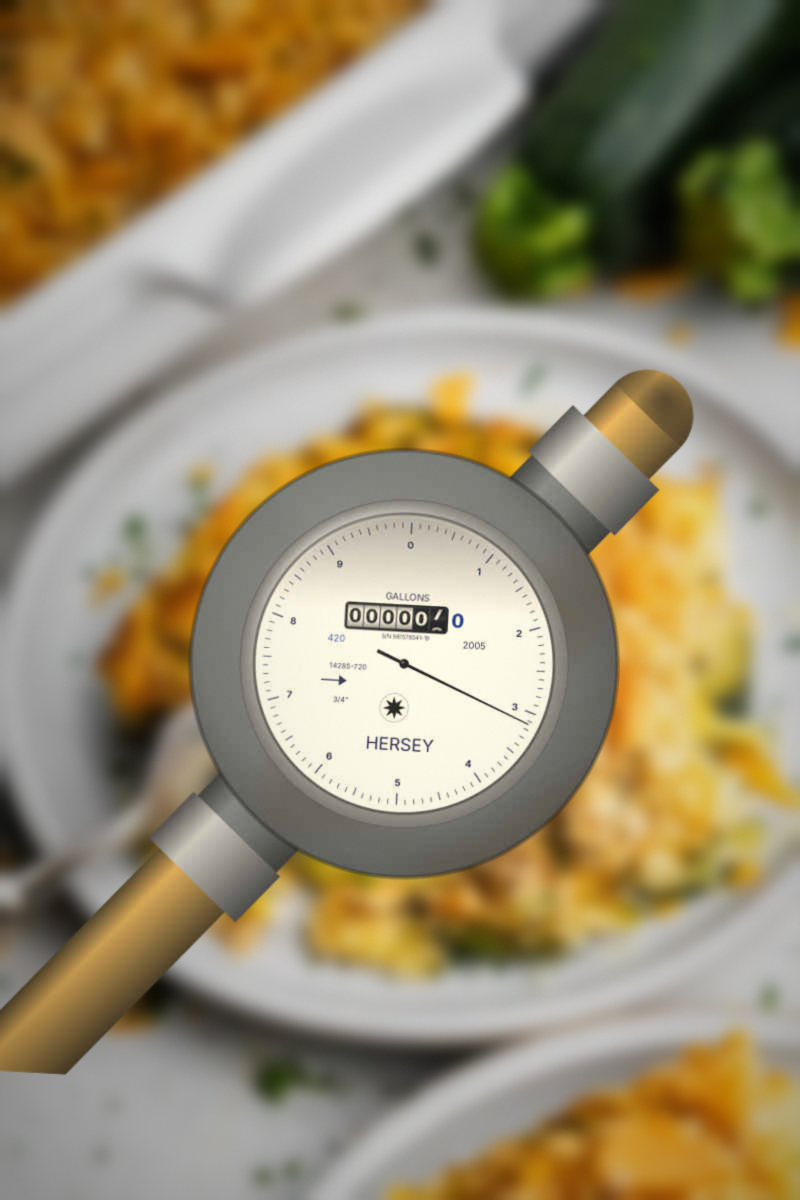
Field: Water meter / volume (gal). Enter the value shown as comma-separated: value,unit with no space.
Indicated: 73.1,gal
